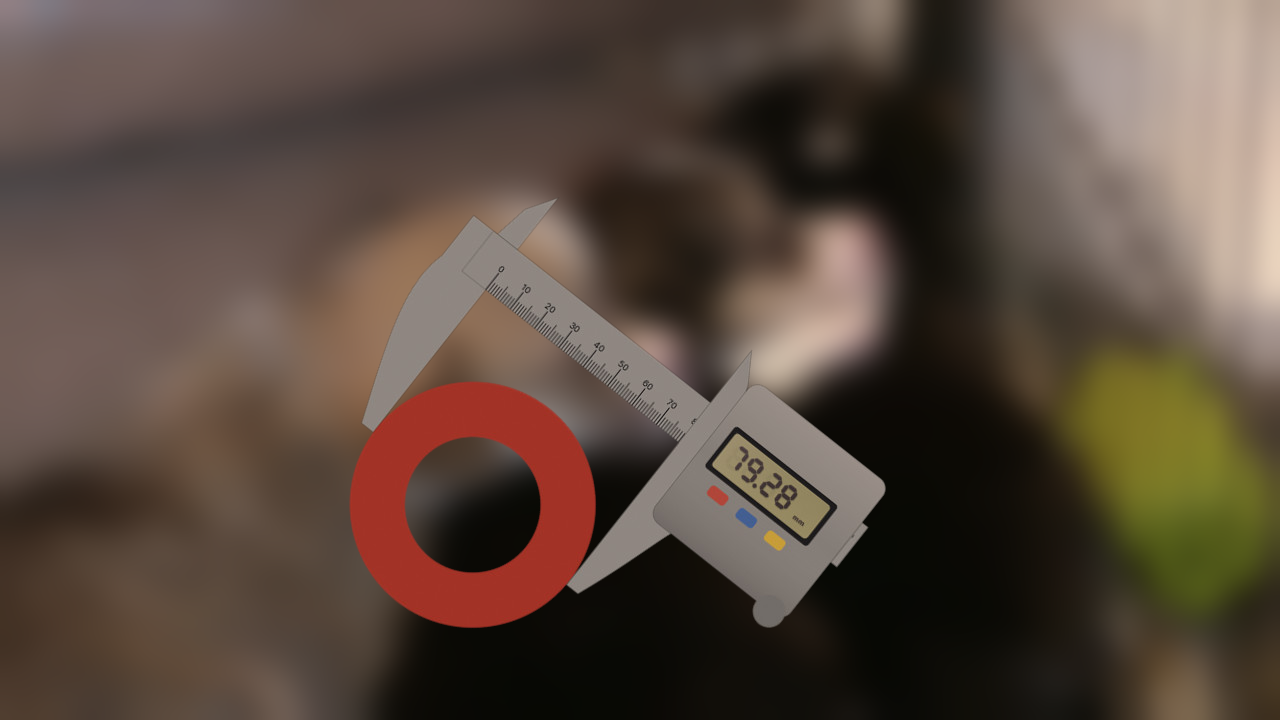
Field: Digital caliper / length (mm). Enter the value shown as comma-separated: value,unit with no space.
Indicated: 79.28,mm
